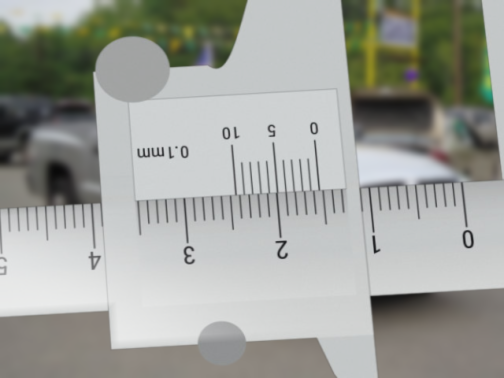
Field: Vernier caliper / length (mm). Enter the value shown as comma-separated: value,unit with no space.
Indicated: 15.4,mm
